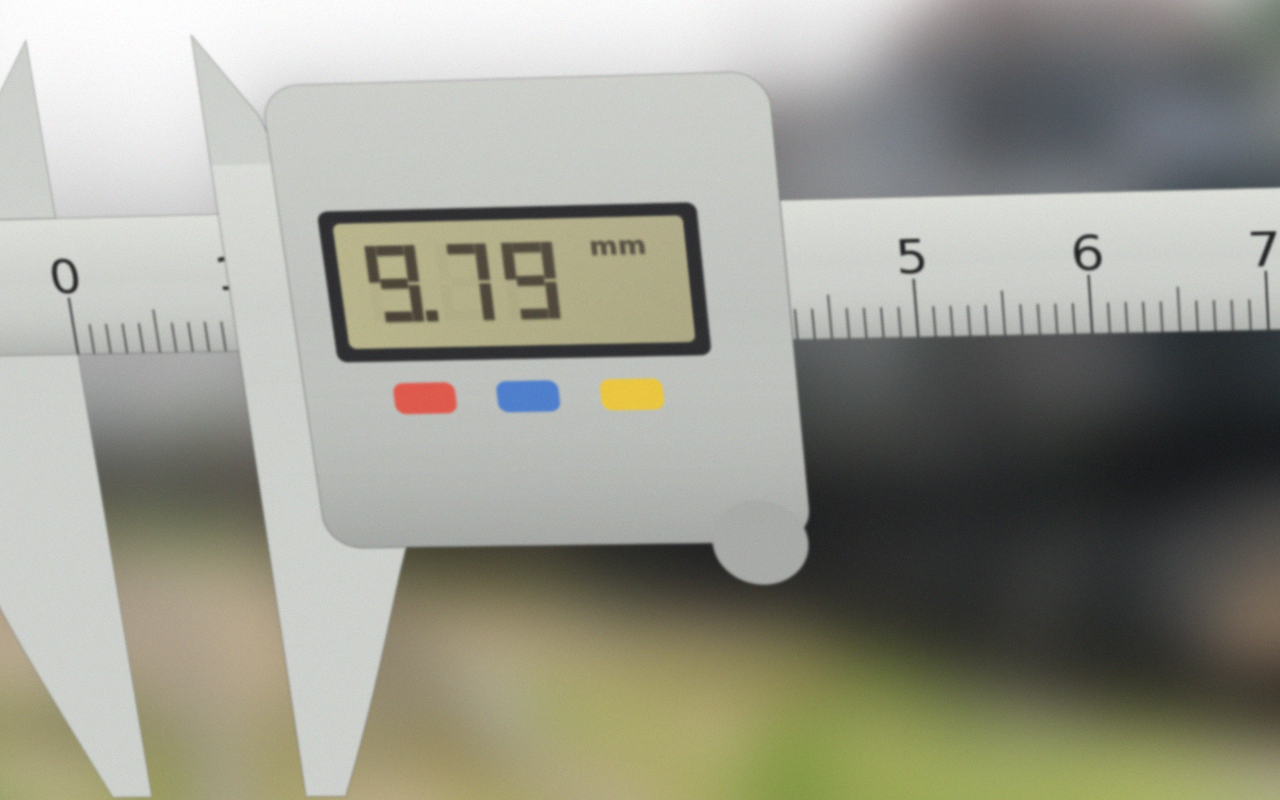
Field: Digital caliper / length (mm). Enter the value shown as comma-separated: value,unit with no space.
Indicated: 9.79,mm
